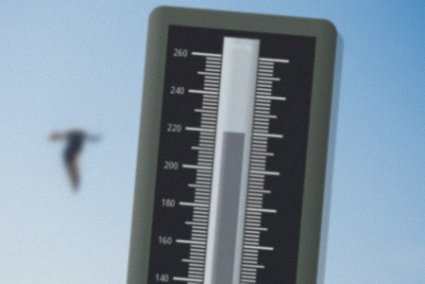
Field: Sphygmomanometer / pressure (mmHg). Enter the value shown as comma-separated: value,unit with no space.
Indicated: 220,mmHg
